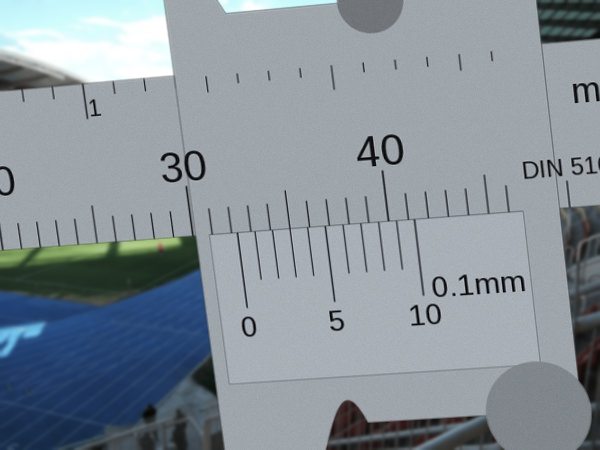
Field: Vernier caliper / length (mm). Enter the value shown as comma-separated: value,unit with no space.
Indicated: 32.3,mm
